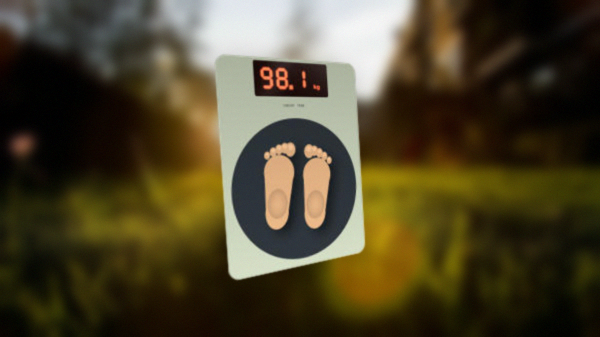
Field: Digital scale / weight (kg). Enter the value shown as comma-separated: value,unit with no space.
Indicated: 98.1,kg
